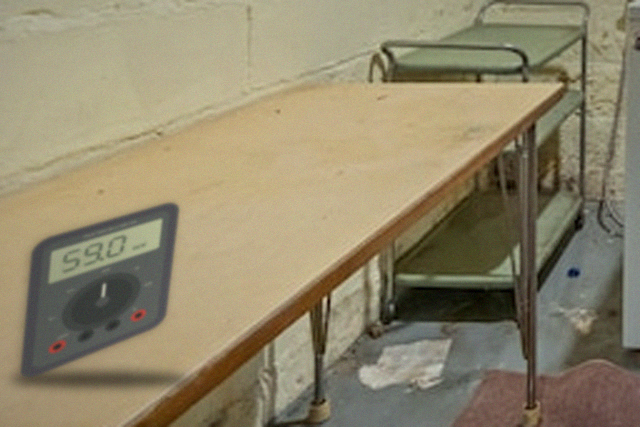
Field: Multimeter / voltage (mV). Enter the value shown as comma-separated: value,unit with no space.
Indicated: 59.0,mV
